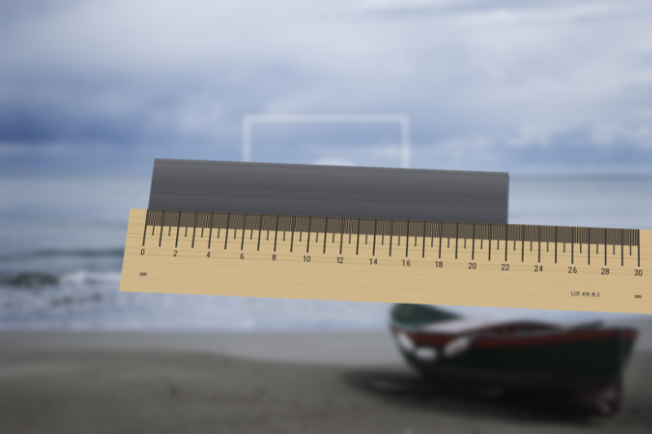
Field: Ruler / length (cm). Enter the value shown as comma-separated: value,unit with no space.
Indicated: 22,cm
